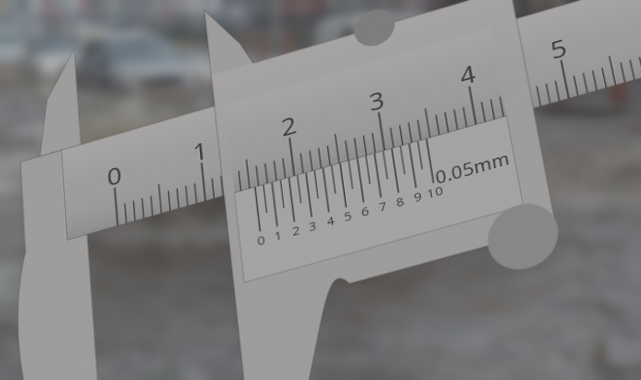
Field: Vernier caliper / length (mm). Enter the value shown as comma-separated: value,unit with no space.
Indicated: 15.6,mm
